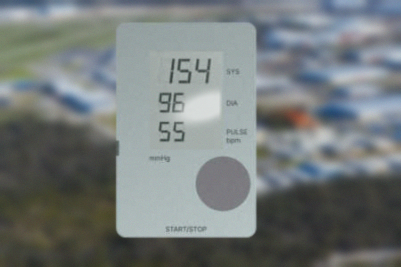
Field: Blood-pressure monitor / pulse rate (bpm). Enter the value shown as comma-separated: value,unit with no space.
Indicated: 55,bpm
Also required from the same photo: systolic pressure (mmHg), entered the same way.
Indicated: 154,mmHg
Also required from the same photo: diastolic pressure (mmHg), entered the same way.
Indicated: 96,mmHg
